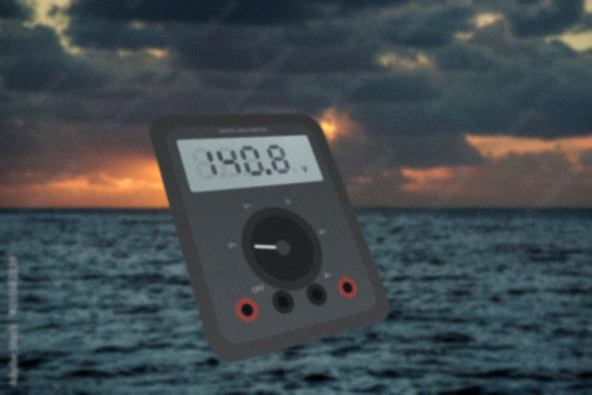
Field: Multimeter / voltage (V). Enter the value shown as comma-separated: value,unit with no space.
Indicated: 140.8,V
